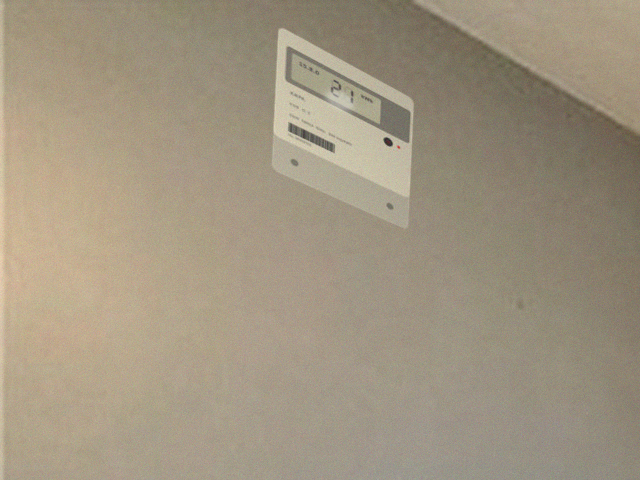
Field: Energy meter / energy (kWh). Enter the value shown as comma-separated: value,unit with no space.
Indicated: 21,kWh
